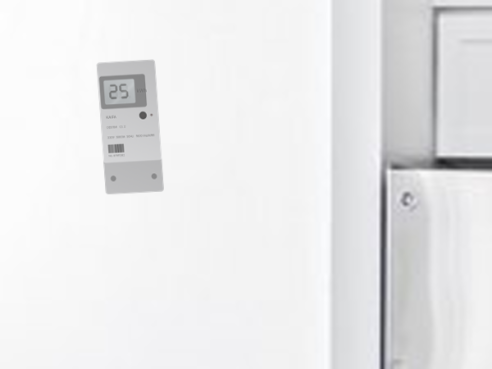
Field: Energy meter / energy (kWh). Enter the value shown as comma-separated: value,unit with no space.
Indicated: 25,kWh
